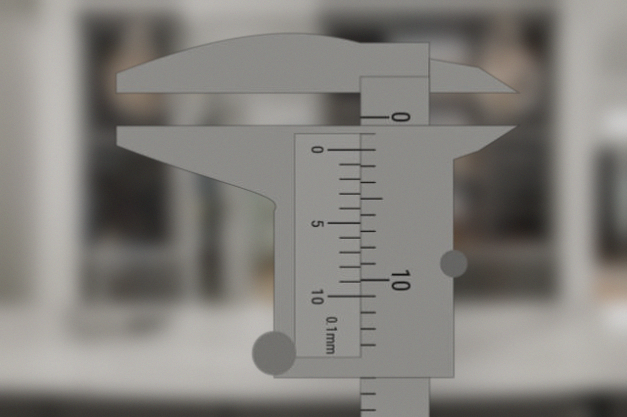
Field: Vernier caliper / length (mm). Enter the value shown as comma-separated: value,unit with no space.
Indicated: 2.0,mm
